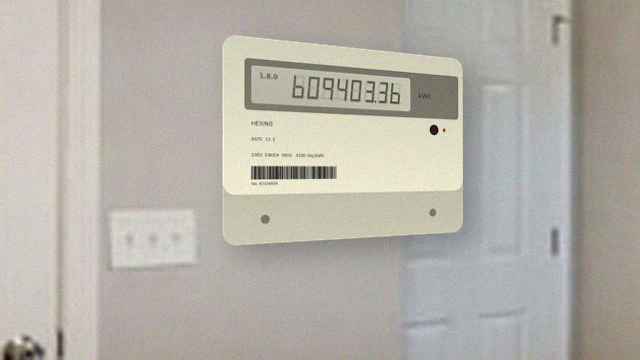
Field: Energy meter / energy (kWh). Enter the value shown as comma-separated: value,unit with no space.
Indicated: 609403.36,kWh
